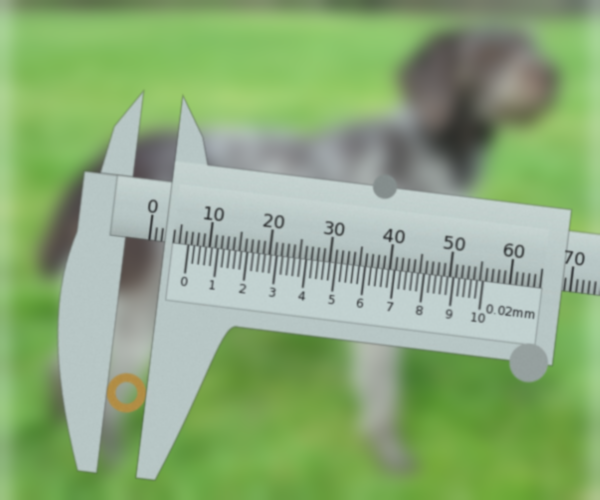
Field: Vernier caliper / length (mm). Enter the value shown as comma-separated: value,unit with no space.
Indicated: 6.5,mm
